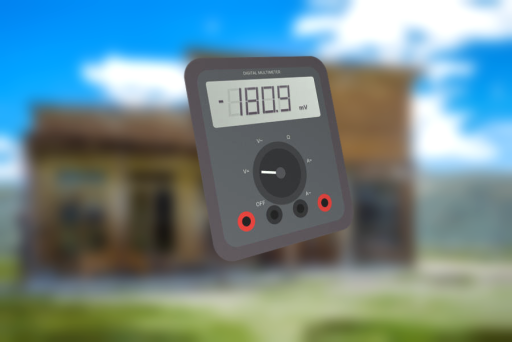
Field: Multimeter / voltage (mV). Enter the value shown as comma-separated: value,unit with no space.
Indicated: -180.9,mV
